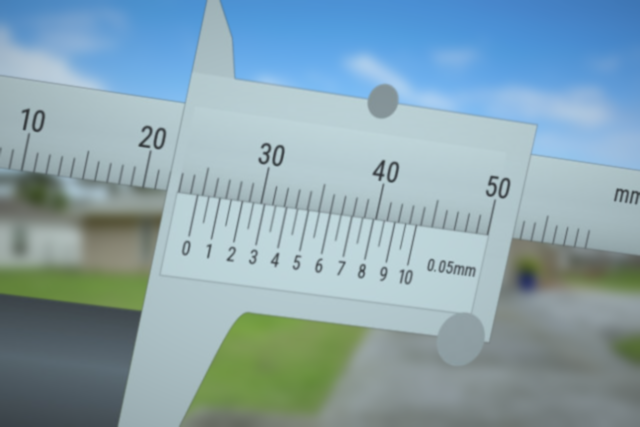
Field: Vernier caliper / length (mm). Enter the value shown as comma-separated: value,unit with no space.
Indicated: 24.6,mm
